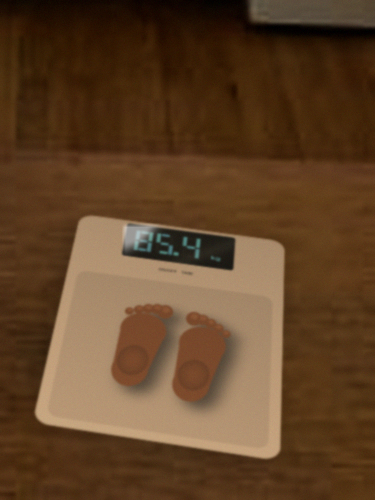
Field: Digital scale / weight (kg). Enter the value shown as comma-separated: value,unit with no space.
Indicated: 85.4,kg
